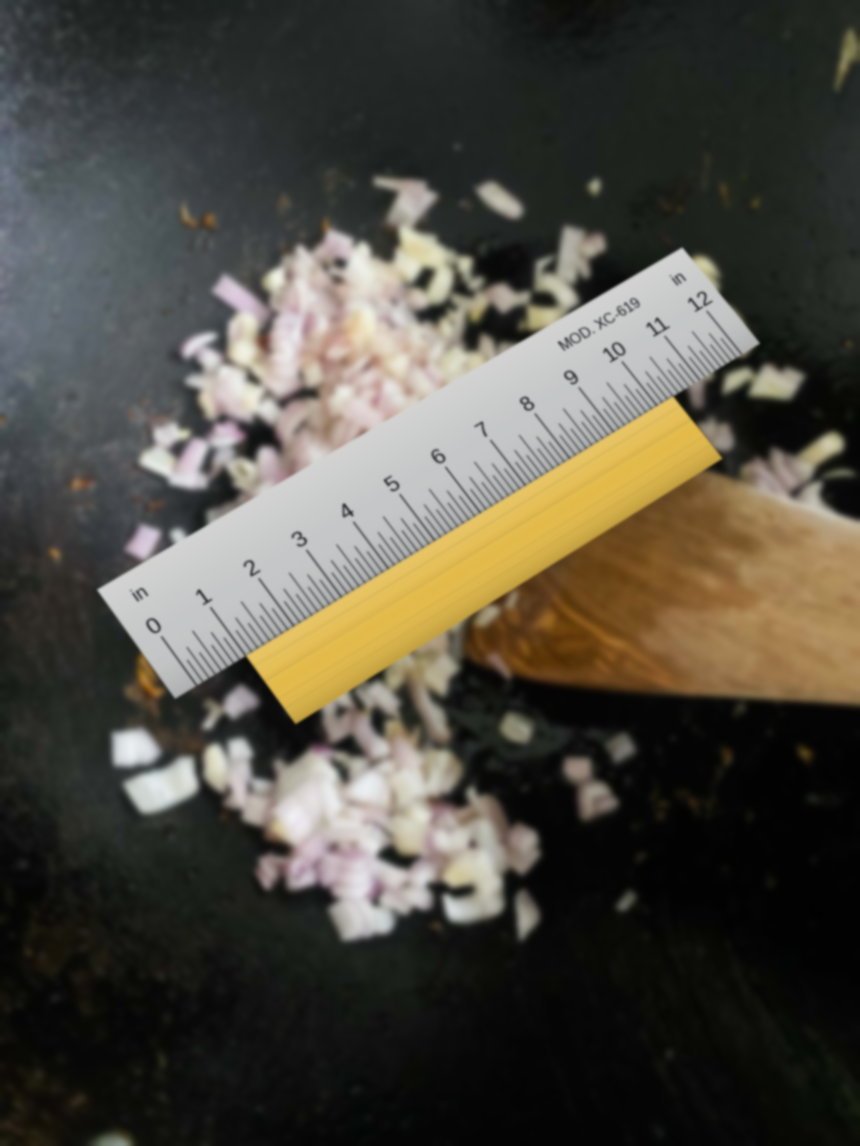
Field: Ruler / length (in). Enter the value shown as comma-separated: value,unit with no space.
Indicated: 9.375,in
